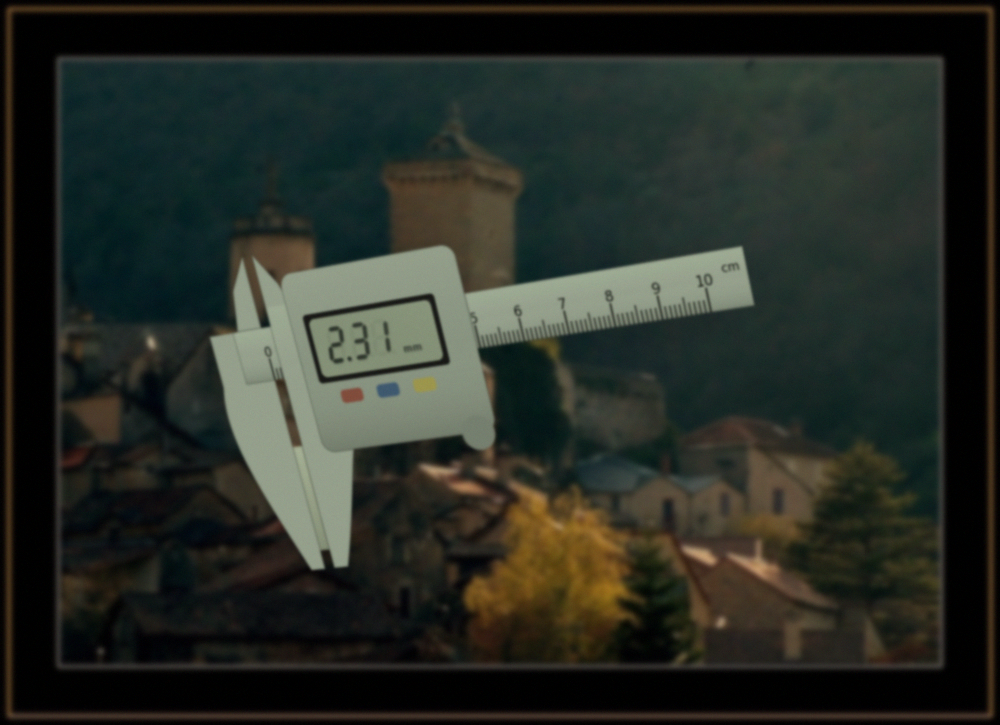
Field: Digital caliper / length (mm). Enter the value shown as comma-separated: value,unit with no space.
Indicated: 2.31,mm
